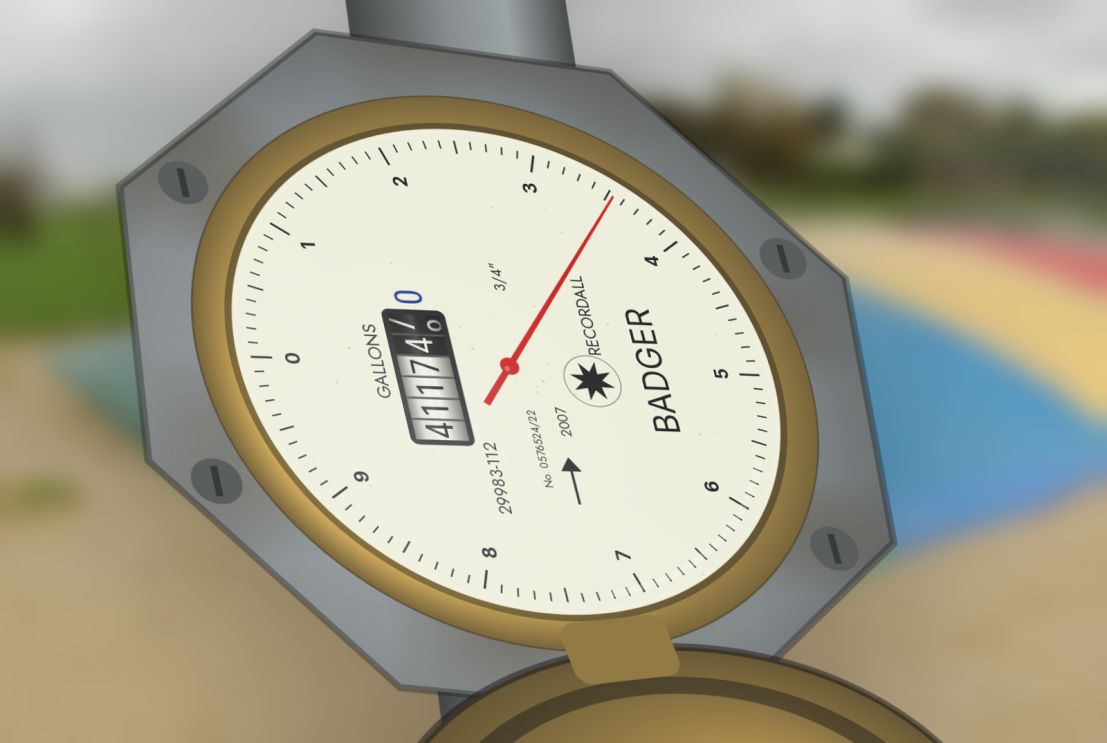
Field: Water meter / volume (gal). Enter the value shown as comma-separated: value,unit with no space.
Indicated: 4117473.5,gal
